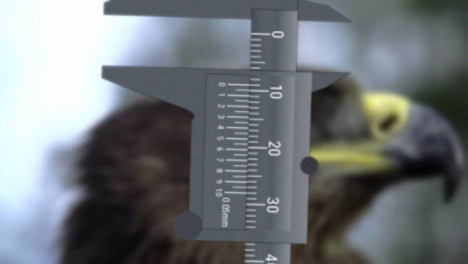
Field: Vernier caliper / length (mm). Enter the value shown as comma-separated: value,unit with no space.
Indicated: 9.0,mm
